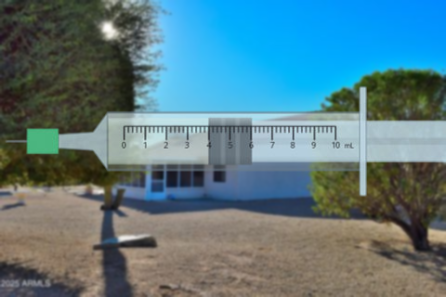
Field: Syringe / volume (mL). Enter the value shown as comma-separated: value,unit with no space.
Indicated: 4,mL
